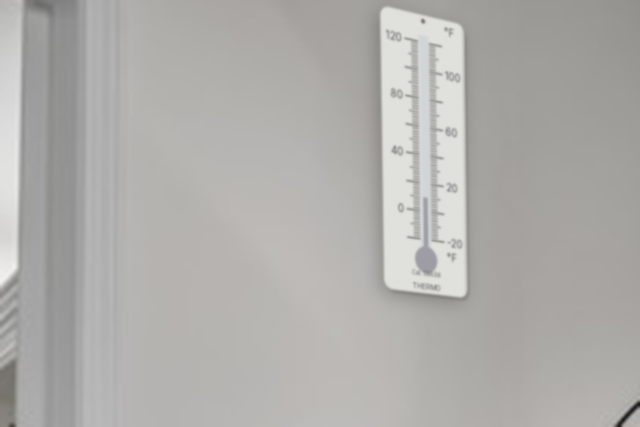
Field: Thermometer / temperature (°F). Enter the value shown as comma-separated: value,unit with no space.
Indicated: 10,°F
